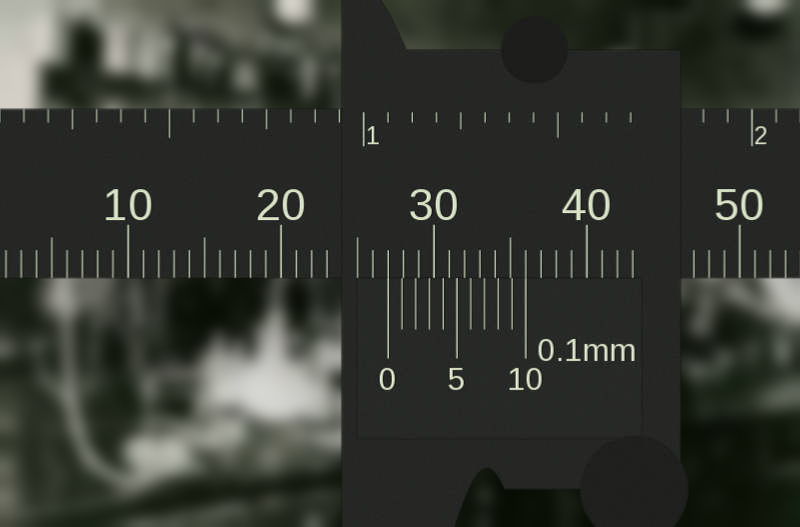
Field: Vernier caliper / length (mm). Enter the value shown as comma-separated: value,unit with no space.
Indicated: 27.0,mm
